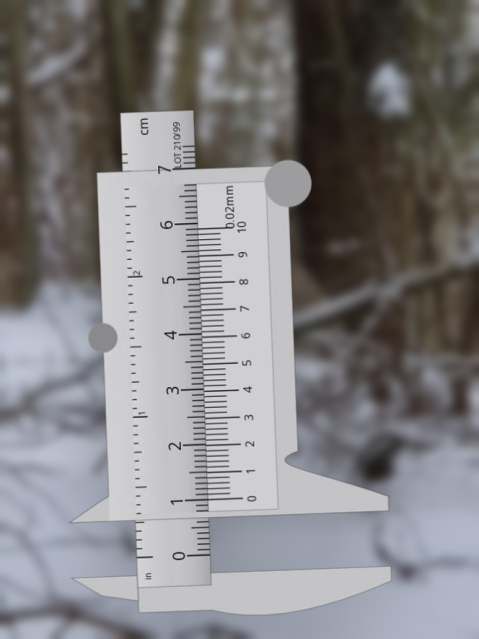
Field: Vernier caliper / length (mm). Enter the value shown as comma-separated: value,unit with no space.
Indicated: 10.0,mm
